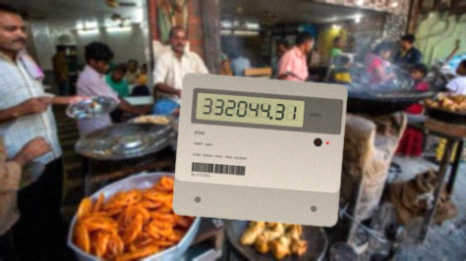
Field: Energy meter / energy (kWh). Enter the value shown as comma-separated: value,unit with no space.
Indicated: 332044.31,kWh
